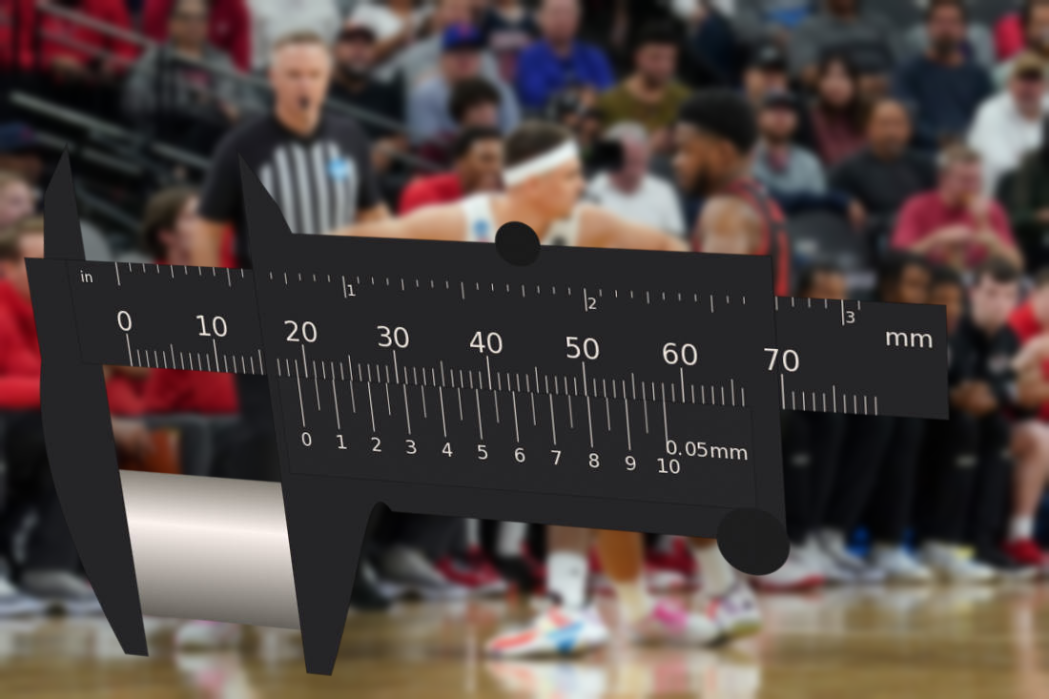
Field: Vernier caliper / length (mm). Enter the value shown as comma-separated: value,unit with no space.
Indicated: 19.0,mm
